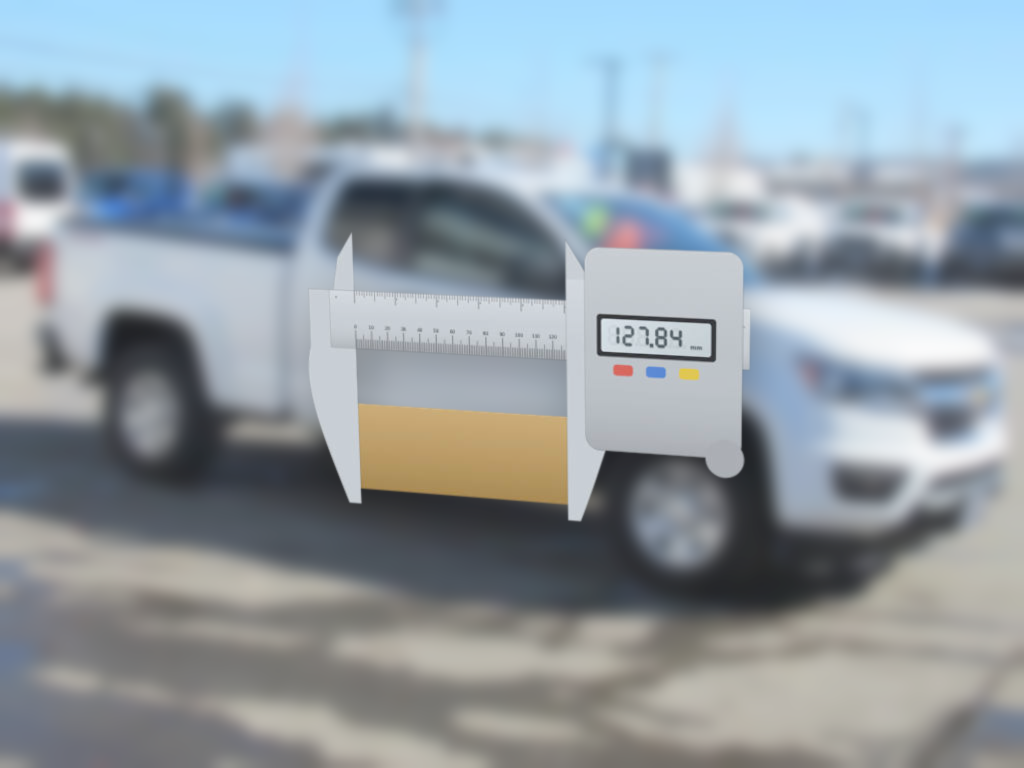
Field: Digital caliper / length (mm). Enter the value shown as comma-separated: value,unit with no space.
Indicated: 127.84,mm
